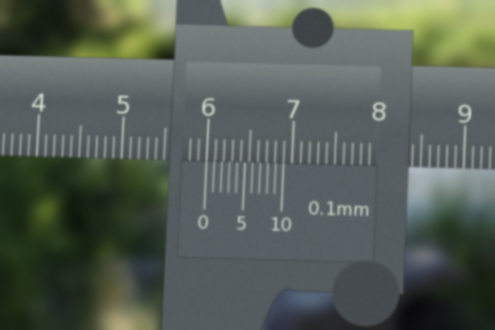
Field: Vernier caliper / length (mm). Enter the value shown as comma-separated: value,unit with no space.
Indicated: 60.0,mm
